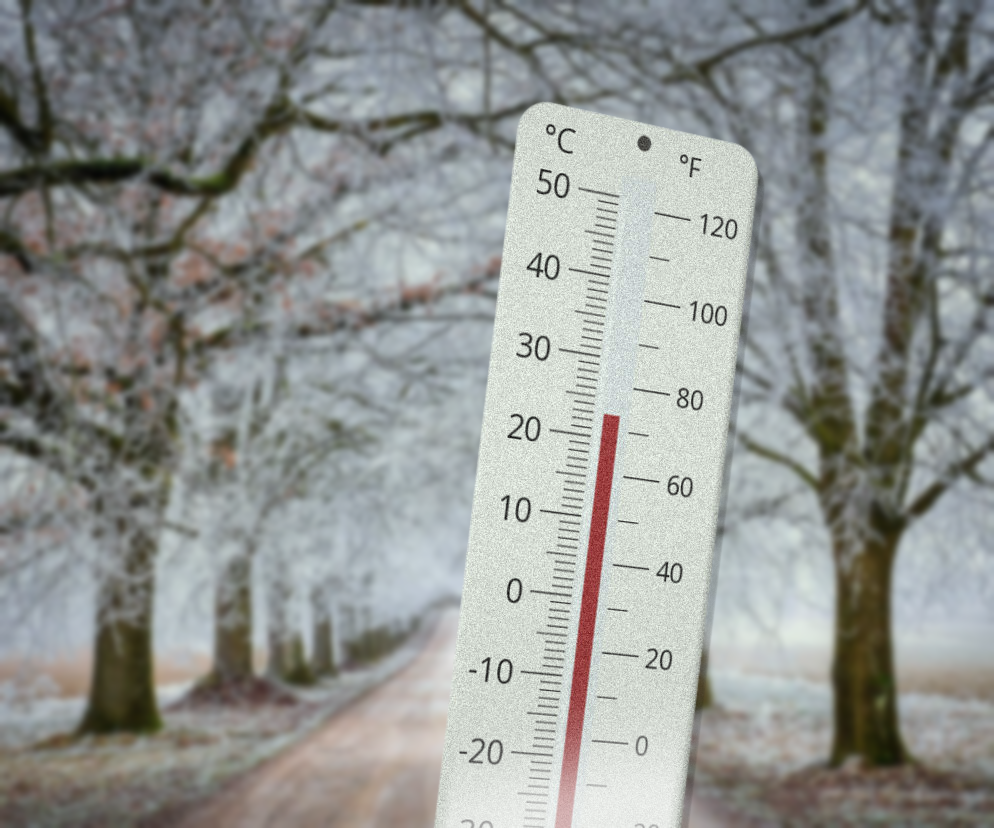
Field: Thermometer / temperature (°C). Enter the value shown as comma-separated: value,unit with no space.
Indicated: 23,°C
